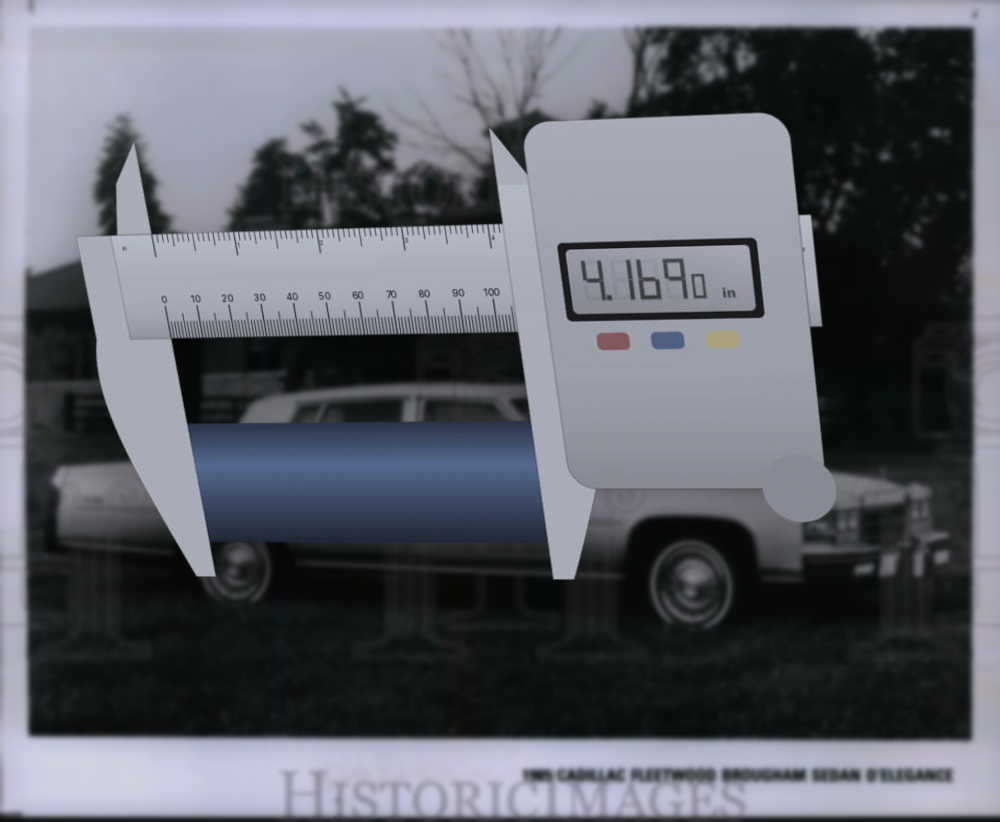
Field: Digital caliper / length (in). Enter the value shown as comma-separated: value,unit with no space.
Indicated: 4.1690,in
